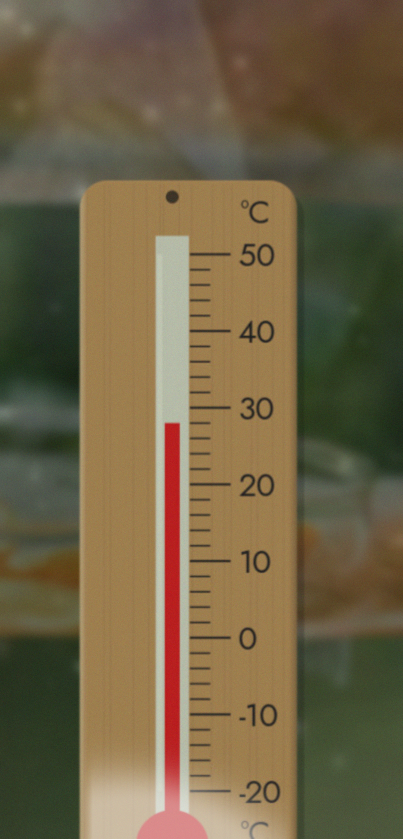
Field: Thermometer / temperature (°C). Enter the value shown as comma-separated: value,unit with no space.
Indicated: 28,°C
